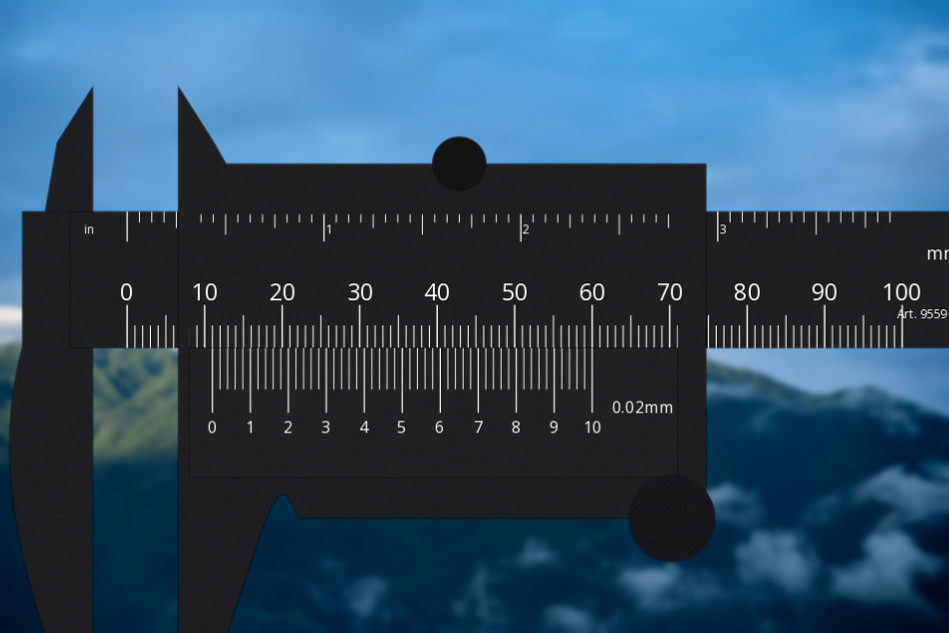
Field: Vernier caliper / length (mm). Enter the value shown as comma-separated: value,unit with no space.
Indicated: 11.0,mm
